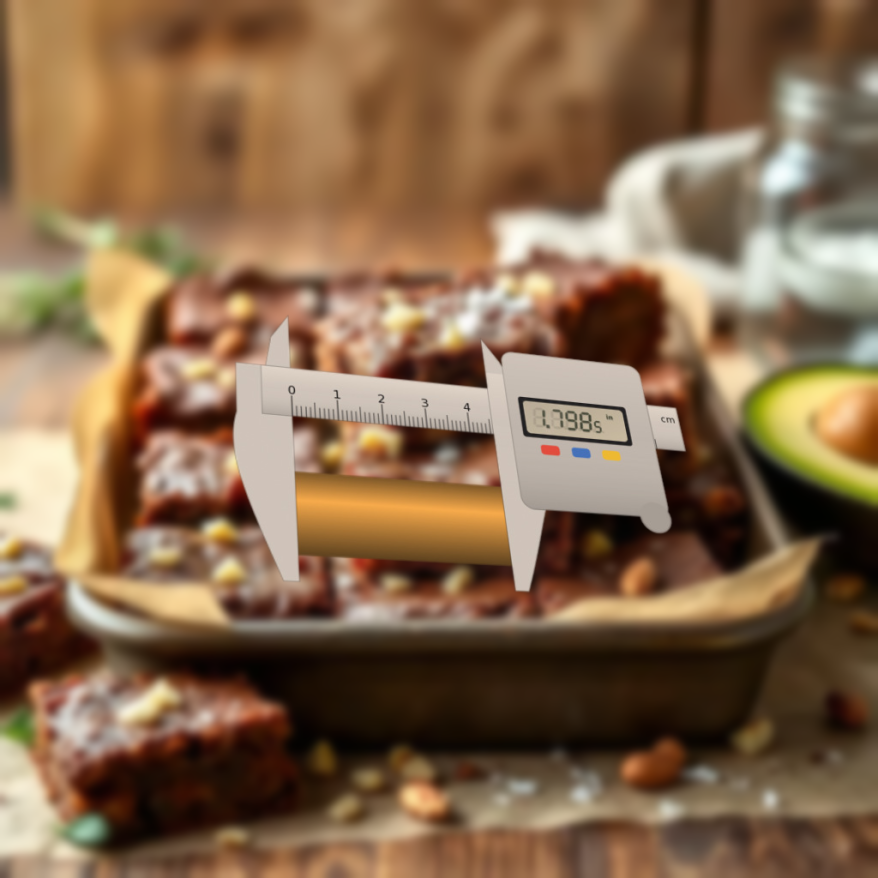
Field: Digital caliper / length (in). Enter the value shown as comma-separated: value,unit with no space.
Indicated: 1.7985,in
